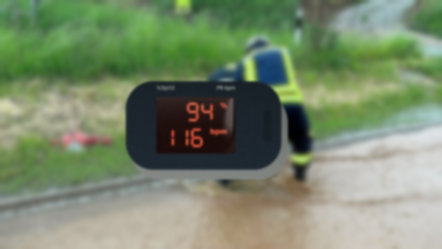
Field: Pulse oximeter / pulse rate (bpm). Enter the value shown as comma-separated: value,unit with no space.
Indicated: 116,bpm
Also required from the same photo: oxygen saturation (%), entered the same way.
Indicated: 94,%
